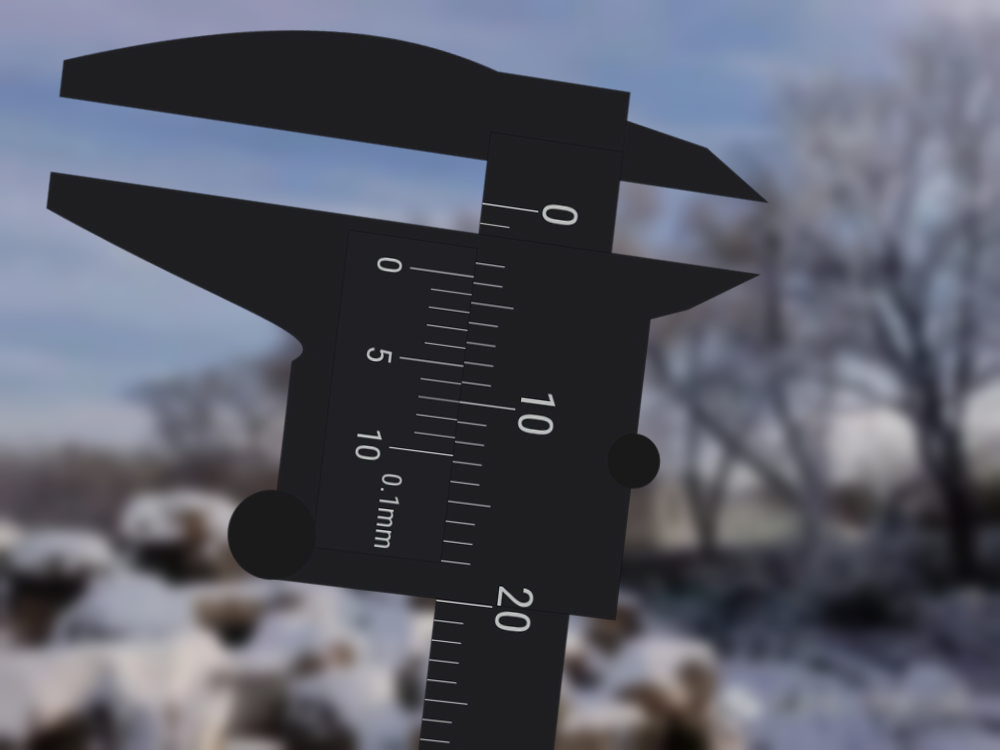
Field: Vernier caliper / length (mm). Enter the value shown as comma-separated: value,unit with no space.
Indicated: 3.7,mm
